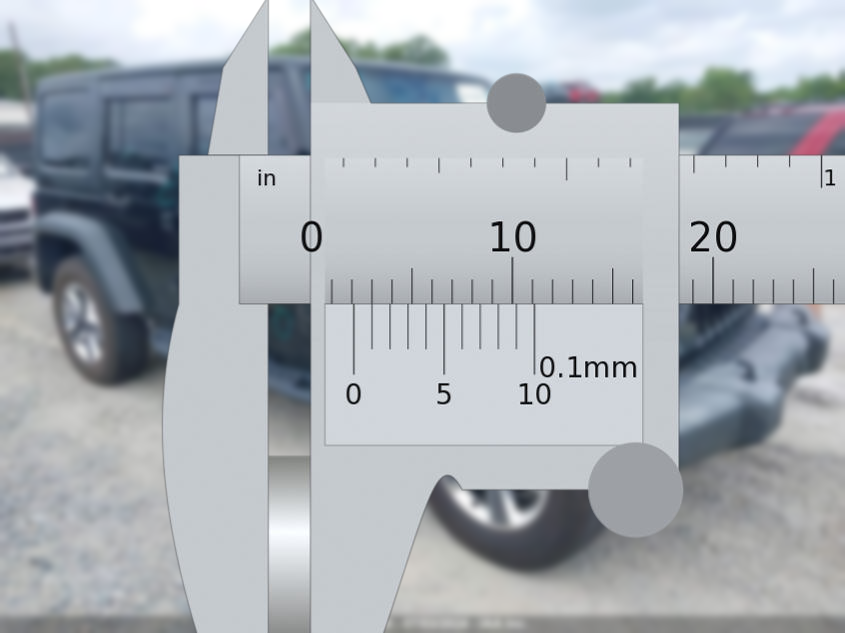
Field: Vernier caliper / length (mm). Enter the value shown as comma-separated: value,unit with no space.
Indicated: 2.1,mm
